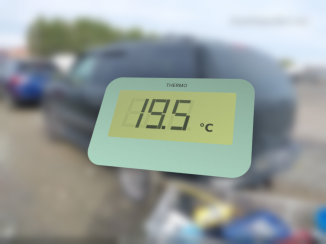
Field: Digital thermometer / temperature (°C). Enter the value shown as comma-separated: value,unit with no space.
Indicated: 19.5,°C
